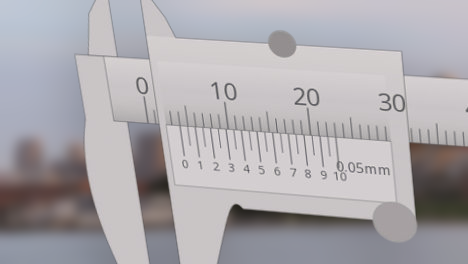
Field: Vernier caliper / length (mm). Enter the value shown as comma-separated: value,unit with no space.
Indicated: 4.0,mm
